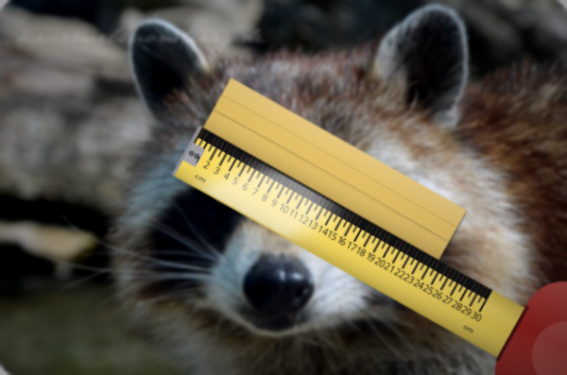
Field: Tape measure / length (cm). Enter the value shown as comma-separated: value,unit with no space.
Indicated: 24.5,cm
